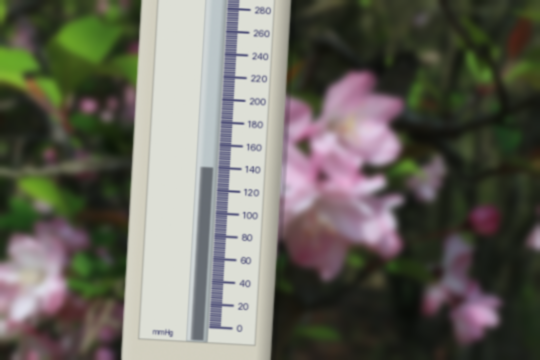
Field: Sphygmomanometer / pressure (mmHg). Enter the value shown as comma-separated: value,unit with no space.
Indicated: 140,mmHg
